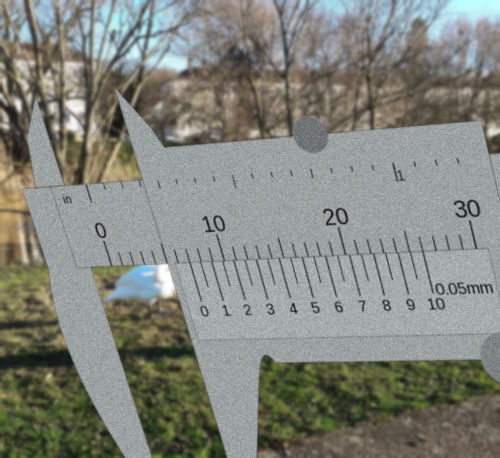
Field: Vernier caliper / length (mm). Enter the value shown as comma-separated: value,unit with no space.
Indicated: 7.0,mm
